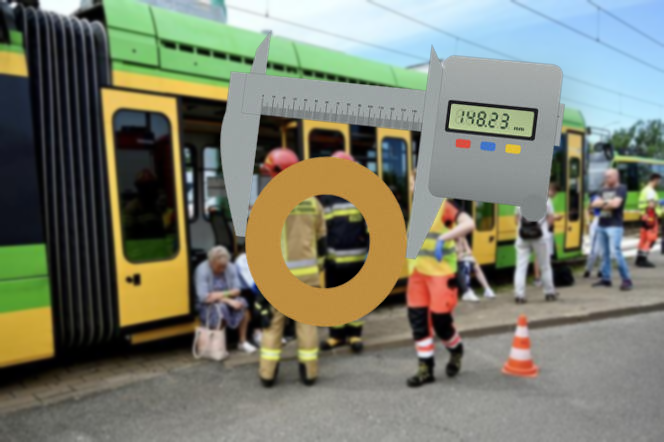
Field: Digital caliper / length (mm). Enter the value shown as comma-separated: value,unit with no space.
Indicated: 148.23,mm
